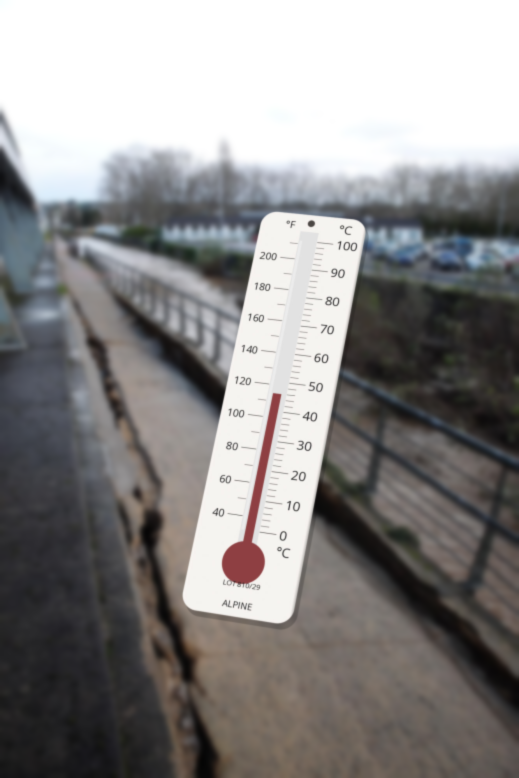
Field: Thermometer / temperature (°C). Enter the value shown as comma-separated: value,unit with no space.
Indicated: 46,°C
